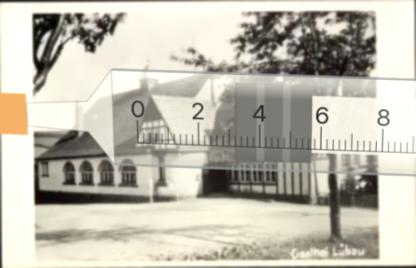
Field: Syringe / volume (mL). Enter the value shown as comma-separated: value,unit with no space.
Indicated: 3.2,mL
